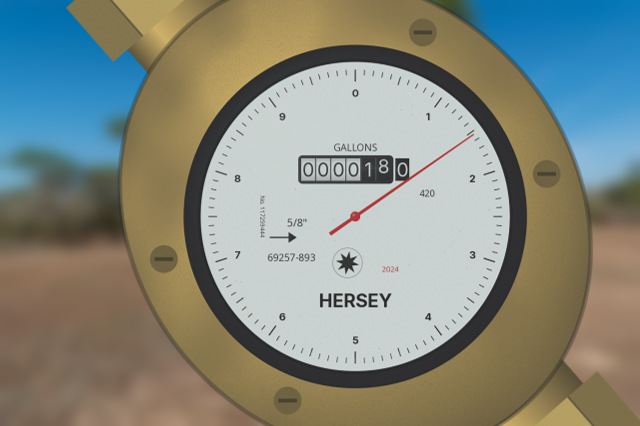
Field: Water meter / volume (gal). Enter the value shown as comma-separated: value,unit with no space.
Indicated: 181.5,gal
